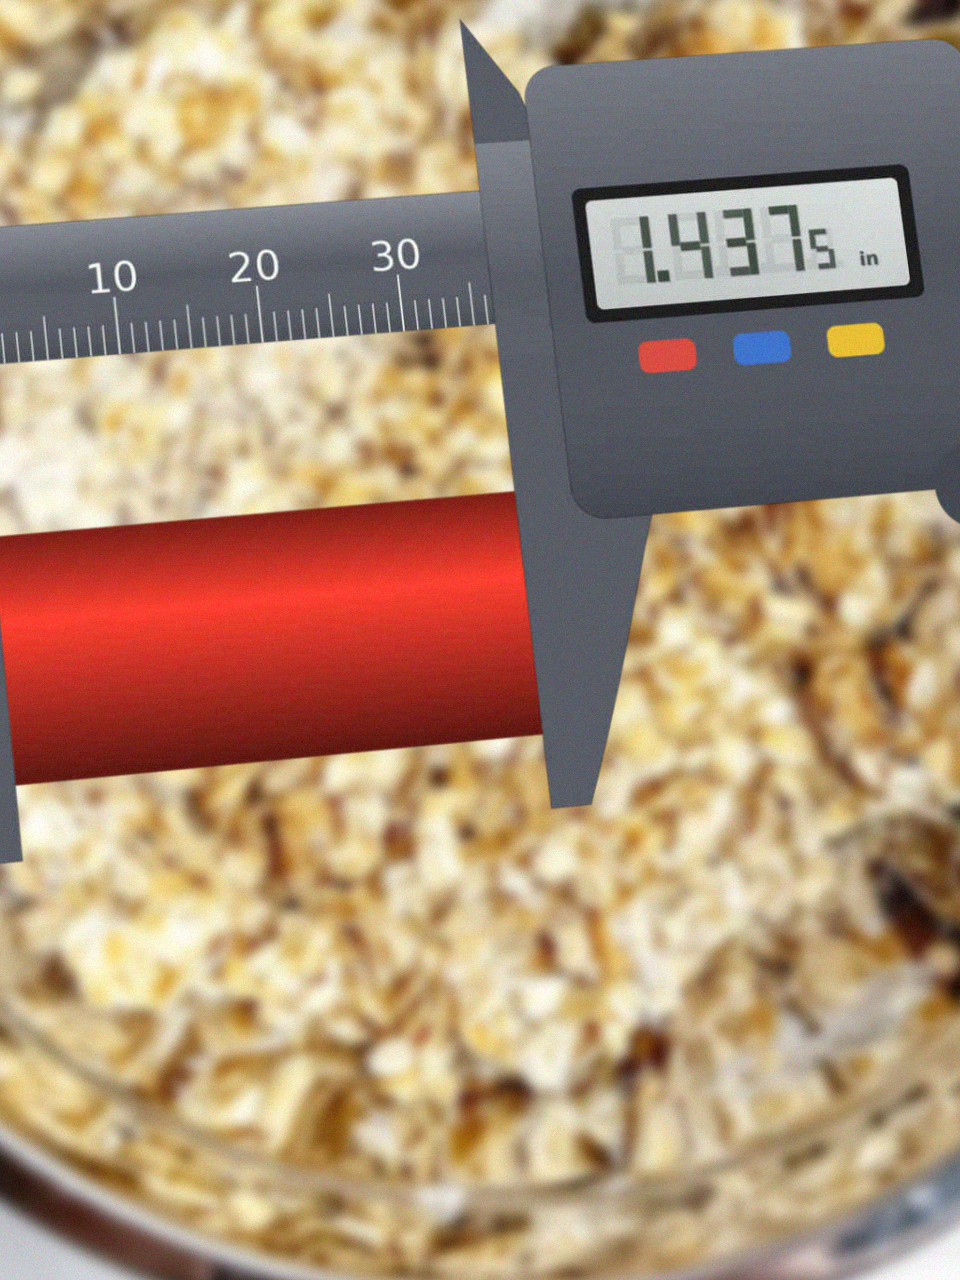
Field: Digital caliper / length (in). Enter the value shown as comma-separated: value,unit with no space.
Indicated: 1.4375,in
